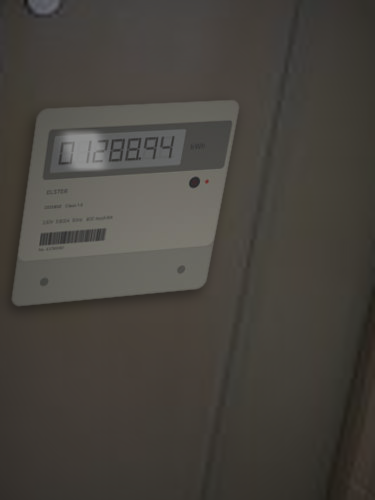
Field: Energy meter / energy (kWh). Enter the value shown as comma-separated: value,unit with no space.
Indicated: 1288.94,kWh
